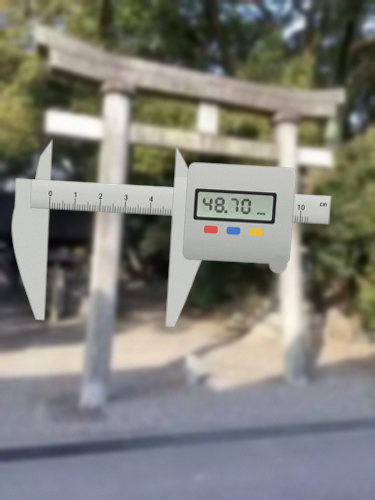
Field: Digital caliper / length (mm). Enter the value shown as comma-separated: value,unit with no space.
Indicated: 48.70,mm
